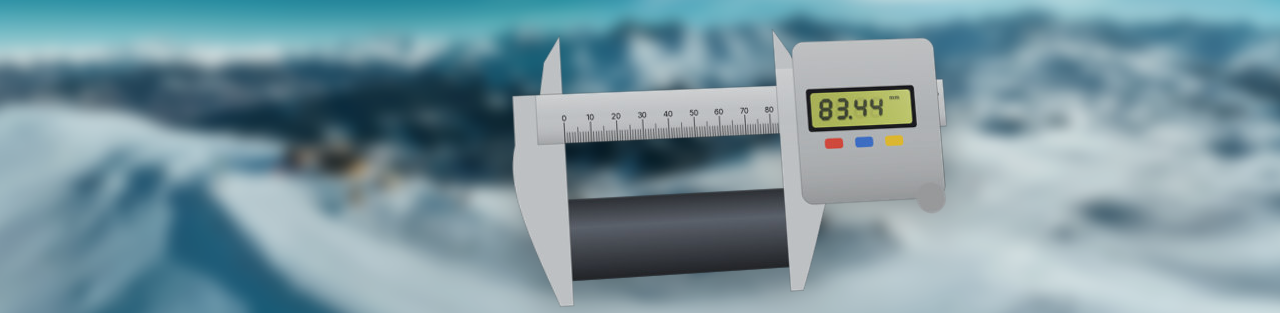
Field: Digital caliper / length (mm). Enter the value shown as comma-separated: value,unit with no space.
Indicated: 83.44,mm
